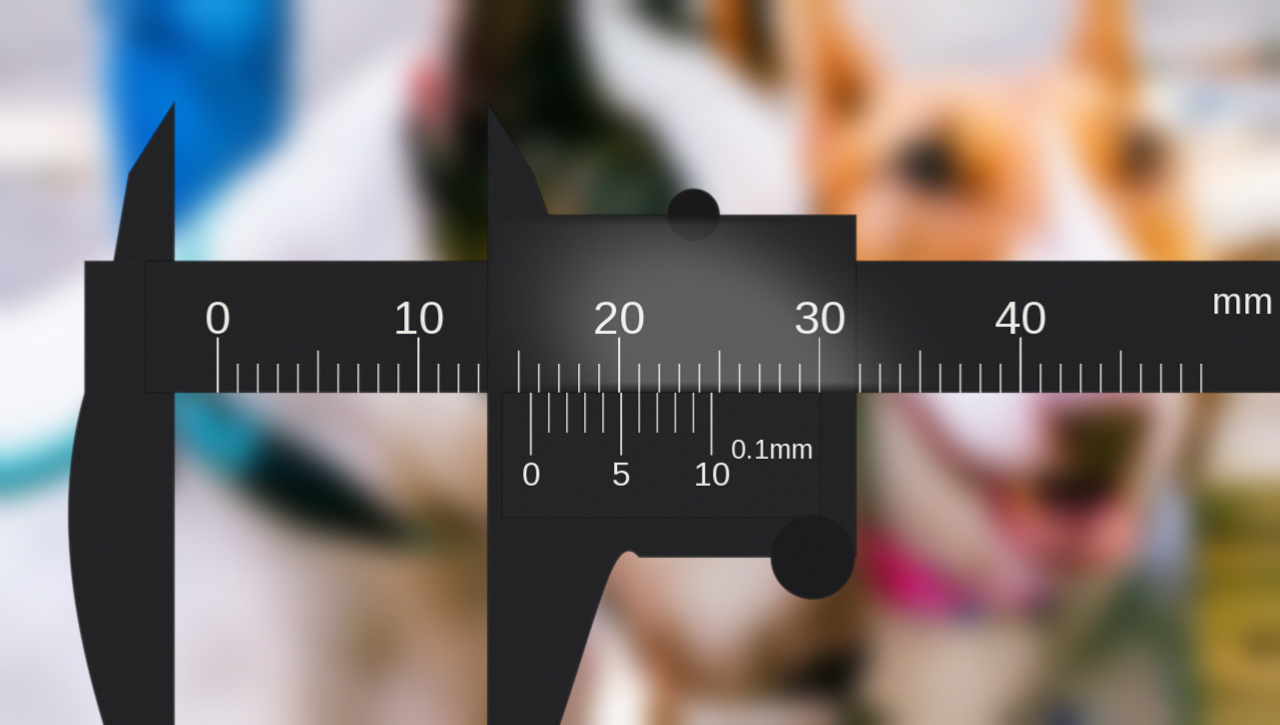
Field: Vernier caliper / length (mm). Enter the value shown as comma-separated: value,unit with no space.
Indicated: 15.6,mm
